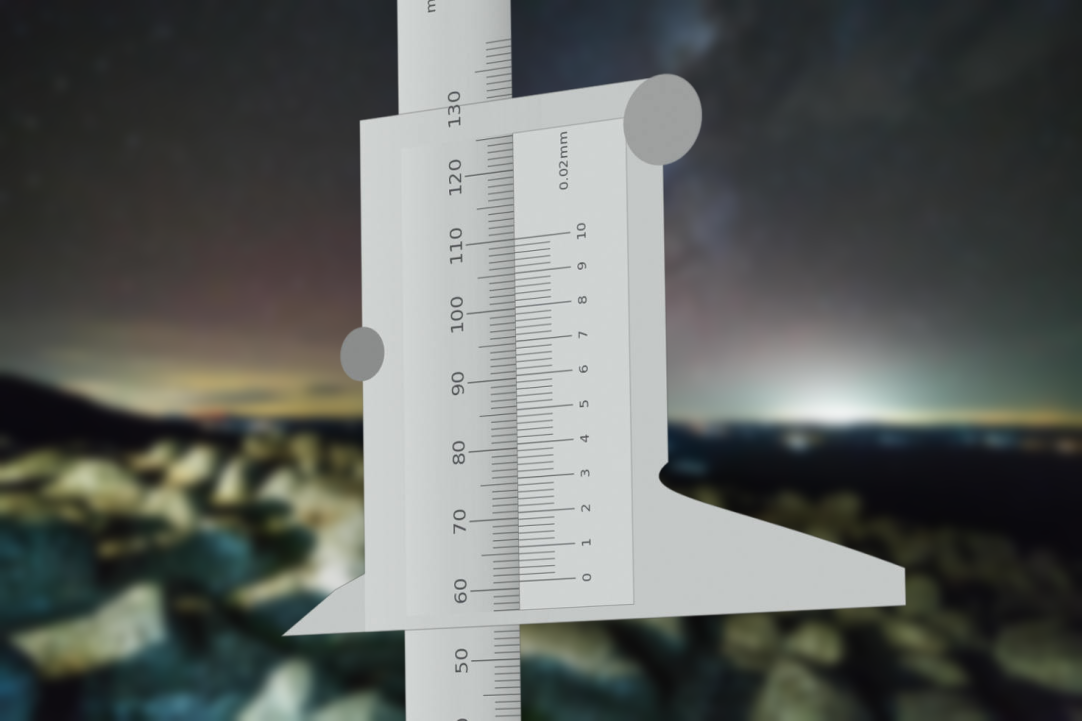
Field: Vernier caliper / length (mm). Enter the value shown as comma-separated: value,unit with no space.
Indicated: 61.0,mm
